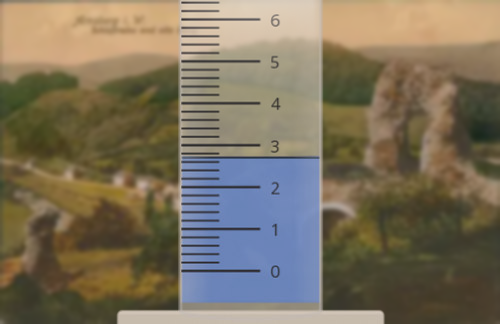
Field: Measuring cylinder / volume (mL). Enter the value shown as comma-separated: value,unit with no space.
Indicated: 2.7,mL
